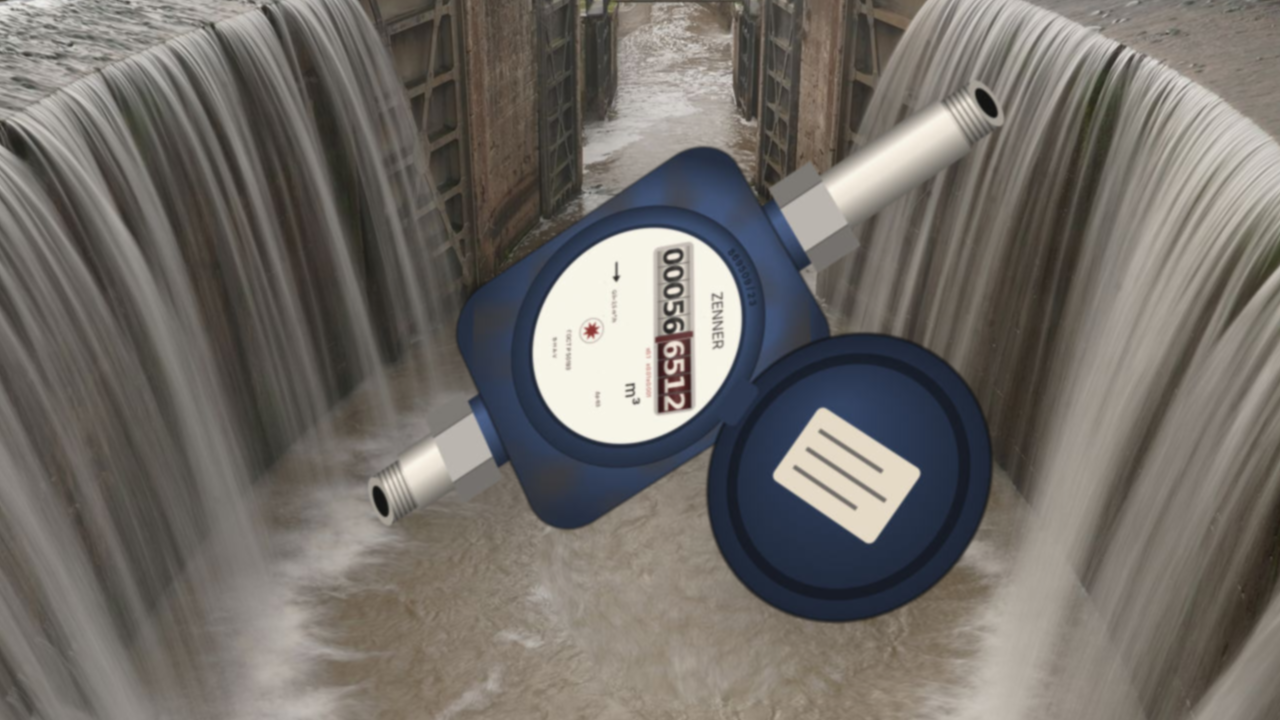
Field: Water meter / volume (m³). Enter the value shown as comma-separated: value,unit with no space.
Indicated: 56.6512,m³
